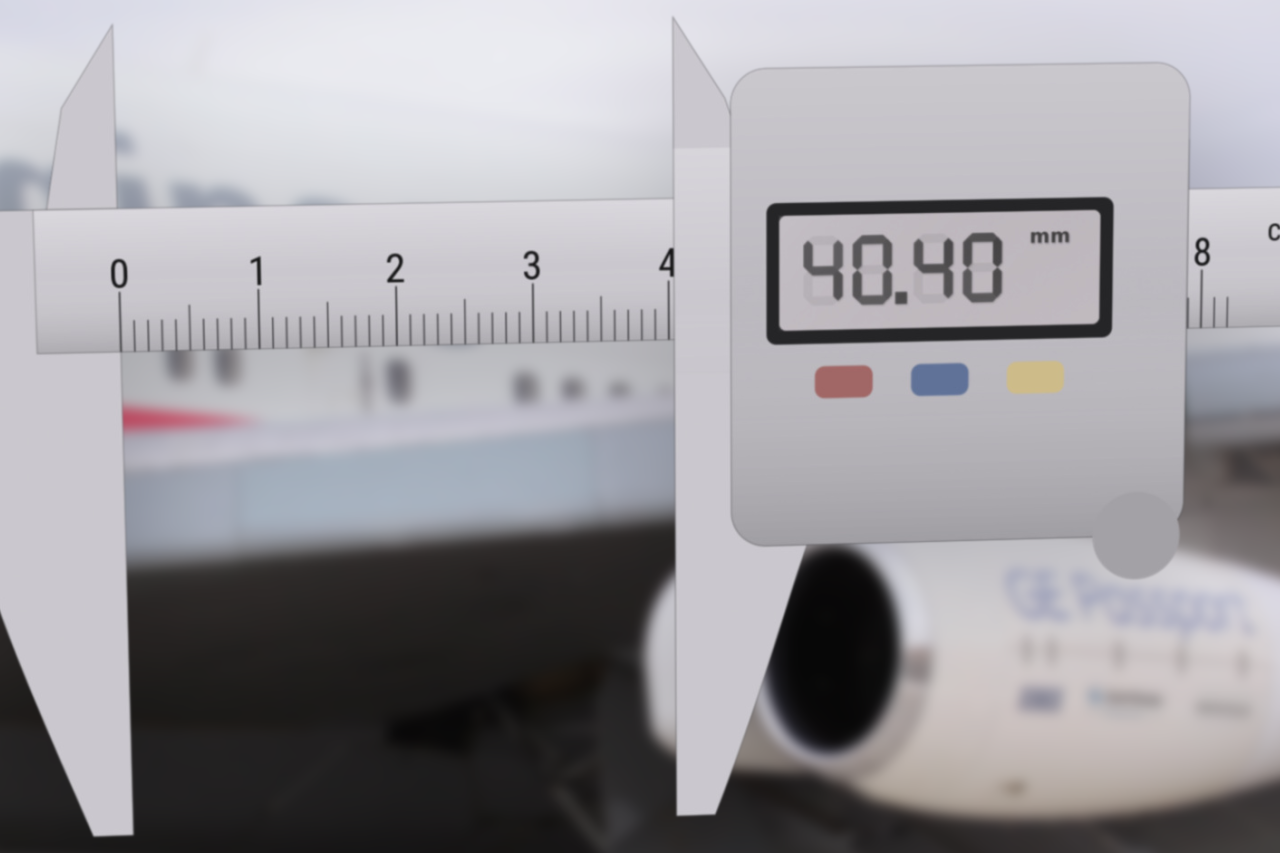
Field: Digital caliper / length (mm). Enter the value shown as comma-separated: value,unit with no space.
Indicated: 40.40,mm
